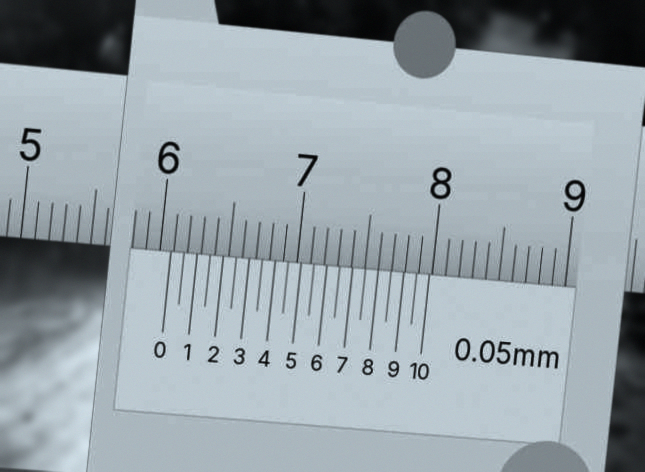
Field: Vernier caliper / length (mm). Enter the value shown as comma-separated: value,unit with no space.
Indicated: 60.8,mm
